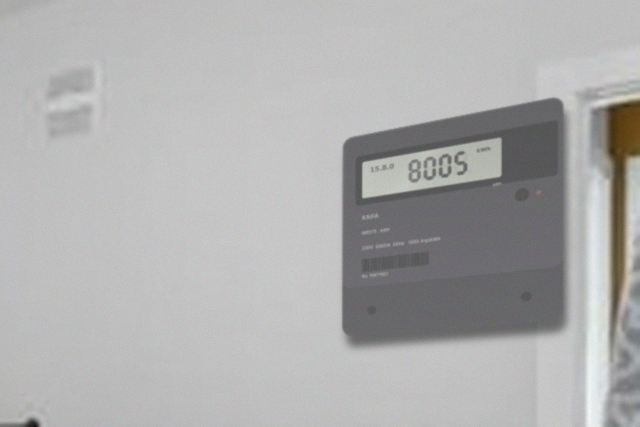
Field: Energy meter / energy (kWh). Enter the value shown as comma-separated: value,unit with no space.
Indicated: 8005,kWh
